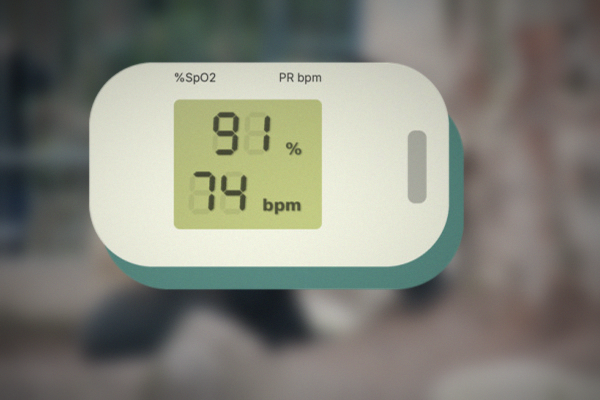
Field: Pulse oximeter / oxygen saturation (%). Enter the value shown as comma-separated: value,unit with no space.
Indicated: 91,%
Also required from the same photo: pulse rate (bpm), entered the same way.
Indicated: 74,bpm
